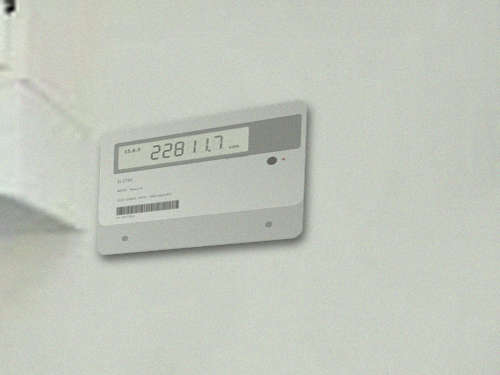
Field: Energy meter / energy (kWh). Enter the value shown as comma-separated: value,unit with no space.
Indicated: 22811.7,kWh
